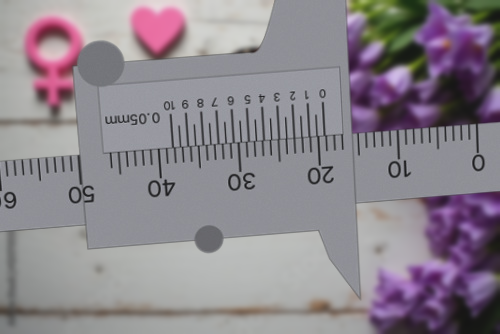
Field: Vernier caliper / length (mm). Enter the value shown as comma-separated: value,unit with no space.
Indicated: 19.2,mm
